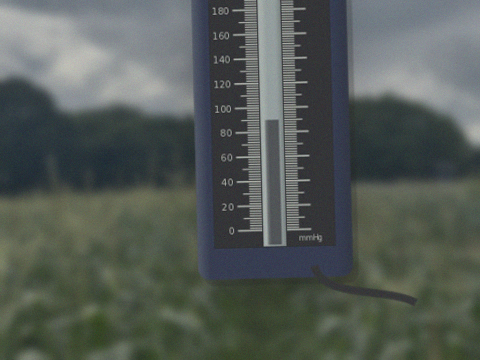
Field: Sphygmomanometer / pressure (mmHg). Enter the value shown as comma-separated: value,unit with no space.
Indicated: 90,mmHg
